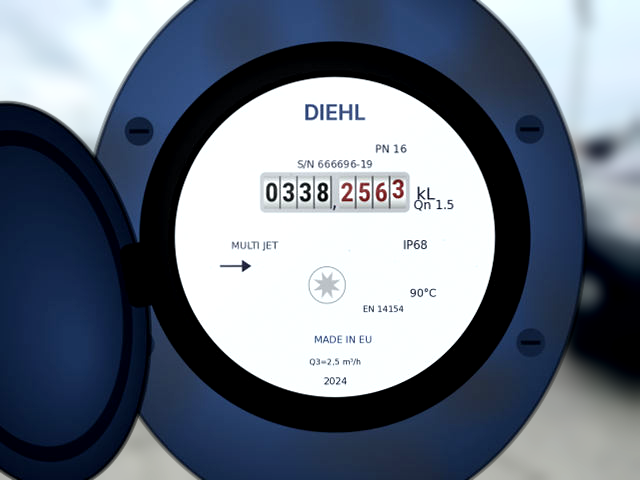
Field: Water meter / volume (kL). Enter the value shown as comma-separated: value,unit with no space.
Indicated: 338.2563,kL
